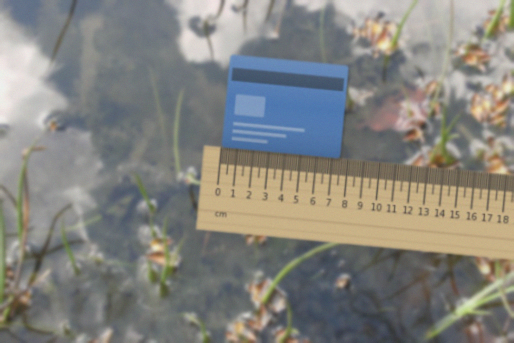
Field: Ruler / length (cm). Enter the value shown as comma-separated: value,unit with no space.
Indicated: 7.5,cm
